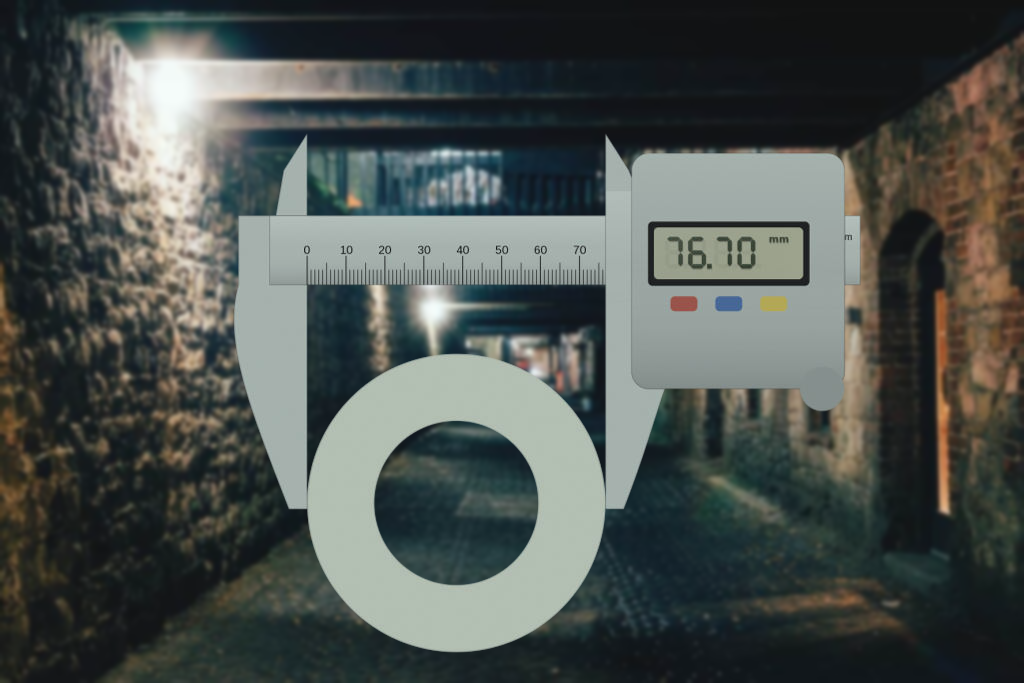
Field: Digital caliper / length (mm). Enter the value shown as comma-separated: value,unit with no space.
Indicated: 76.70,mm
